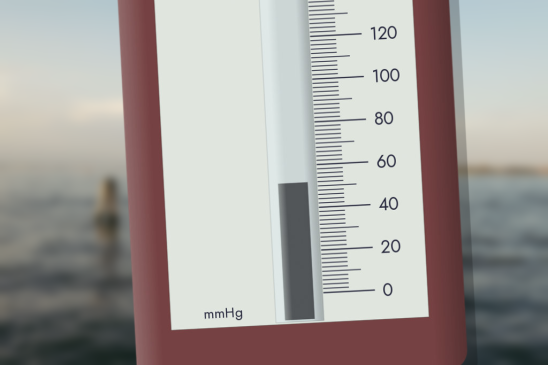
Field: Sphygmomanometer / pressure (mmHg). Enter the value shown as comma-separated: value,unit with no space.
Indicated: 52,mmHg
